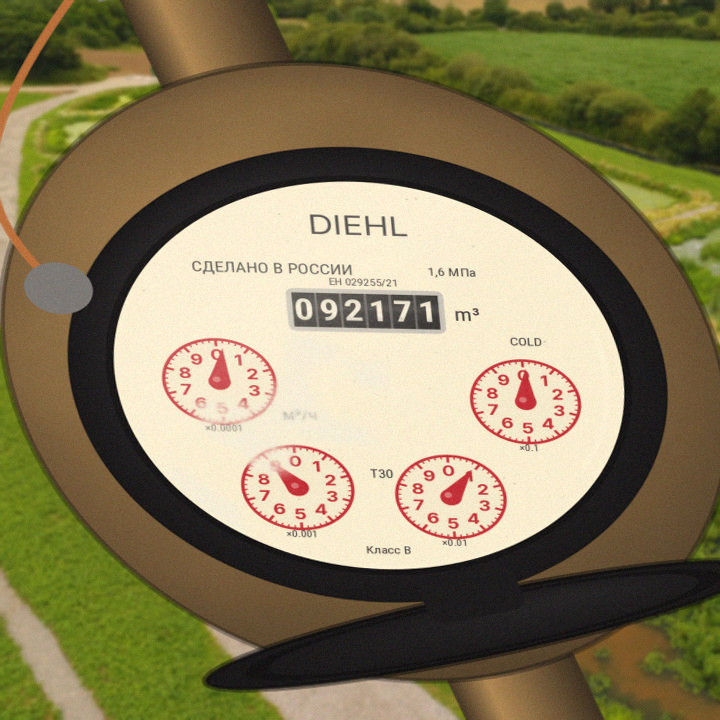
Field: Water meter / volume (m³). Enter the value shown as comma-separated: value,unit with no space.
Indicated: 92171.0090,m³
